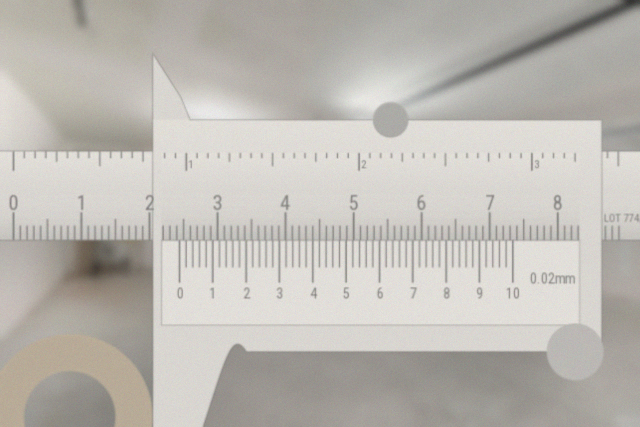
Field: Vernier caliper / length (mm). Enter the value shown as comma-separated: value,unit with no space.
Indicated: 24.4,mm
